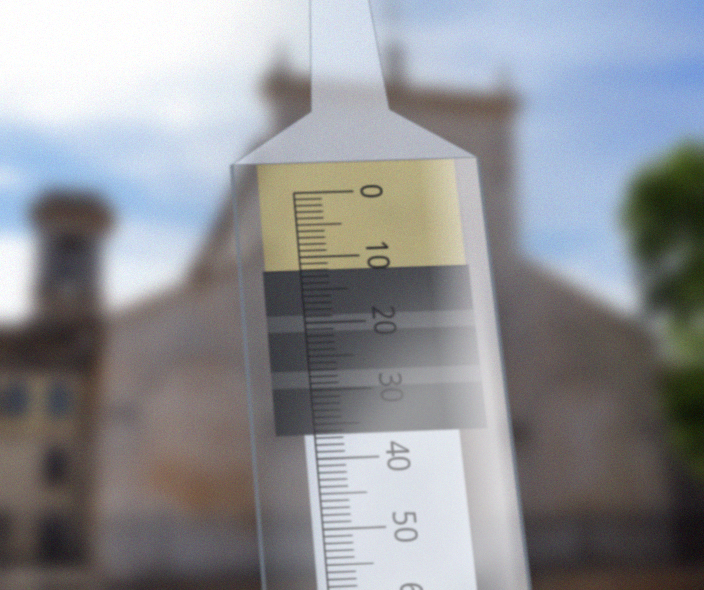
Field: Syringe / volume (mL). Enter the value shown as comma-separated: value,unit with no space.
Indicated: 12,mL
